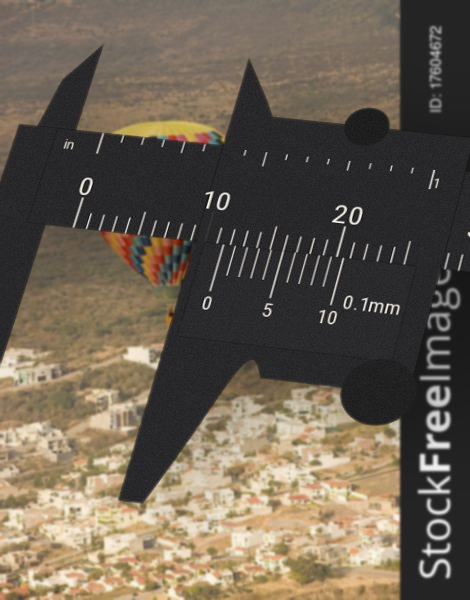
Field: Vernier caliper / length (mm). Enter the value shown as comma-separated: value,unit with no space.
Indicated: 11.5,mm
